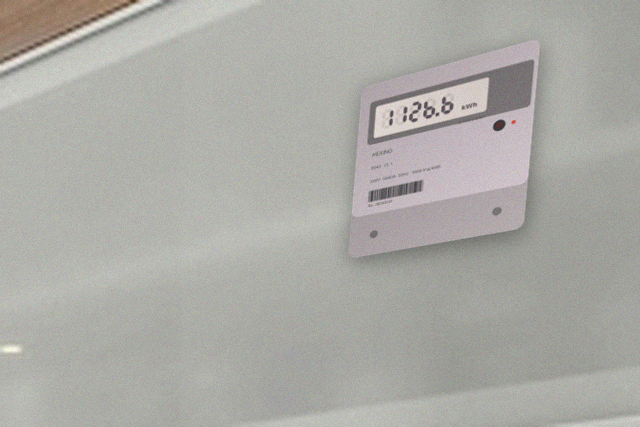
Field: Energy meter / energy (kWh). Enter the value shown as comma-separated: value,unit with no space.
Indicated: 1126.6,kWh
